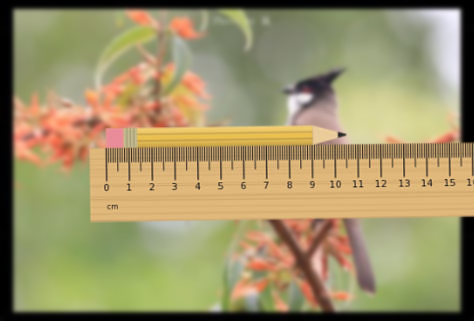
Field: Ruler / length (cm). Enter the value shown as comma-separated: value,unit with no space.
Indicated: 10.5,cm
